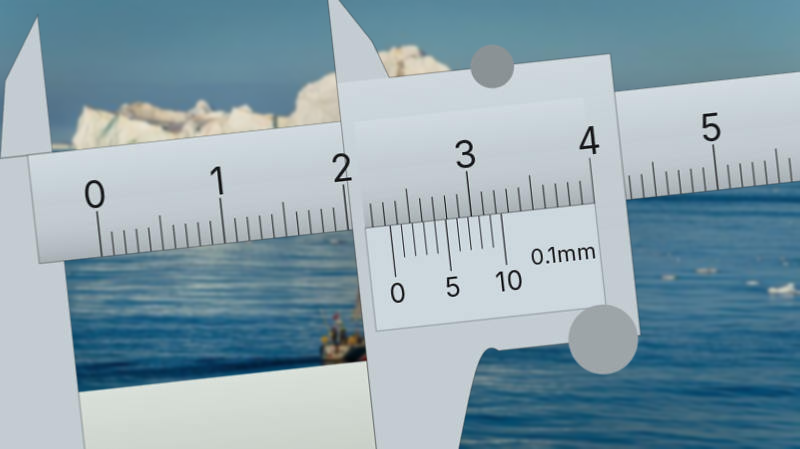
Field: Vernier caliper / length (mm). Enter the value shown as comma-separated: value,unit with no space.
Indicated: 23.4,mm
